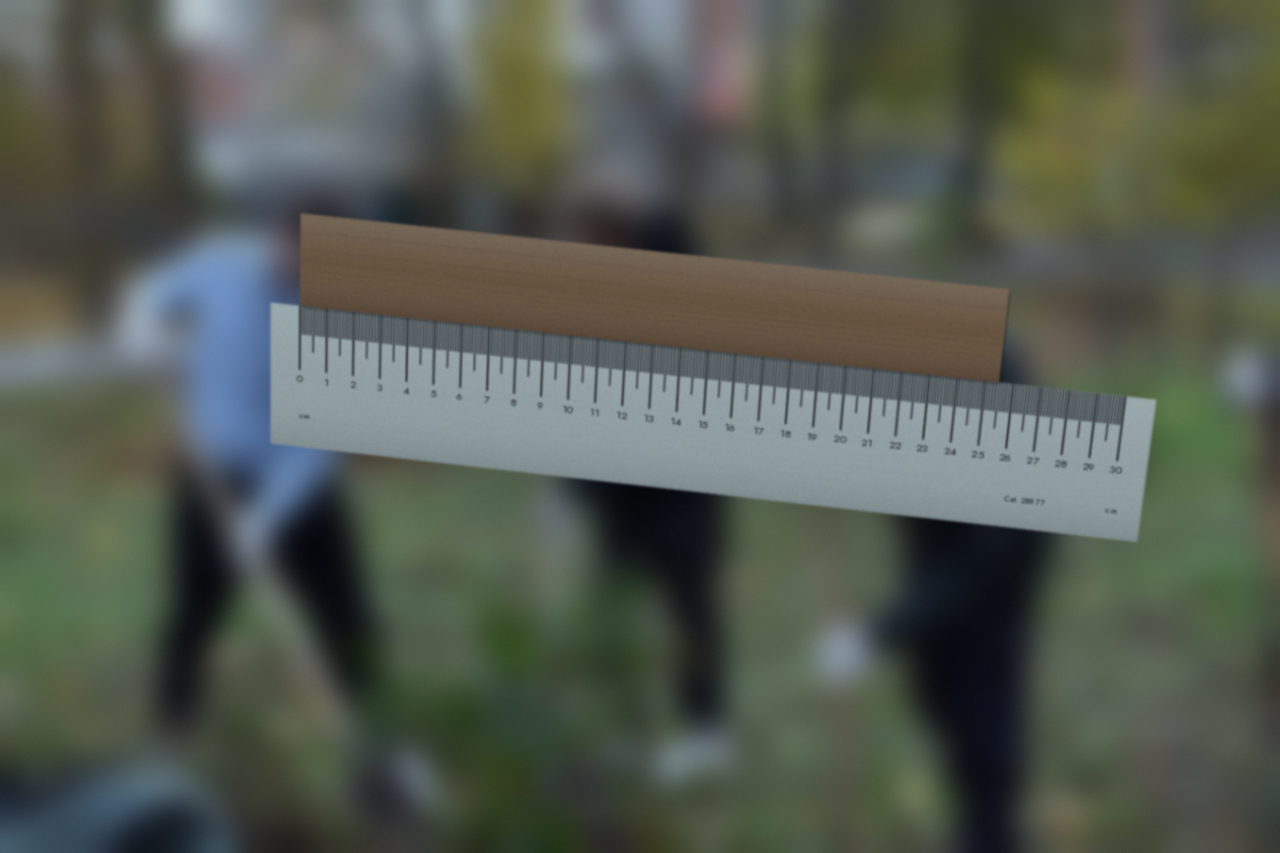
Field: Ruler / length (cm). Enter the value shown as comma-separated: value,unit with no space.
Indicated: 25.5,cm
